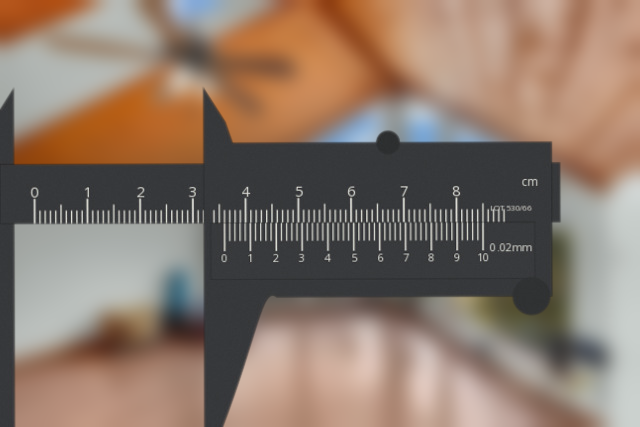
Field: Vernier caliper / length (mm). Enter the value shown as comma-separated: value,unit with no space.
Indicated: 36.0,mm
